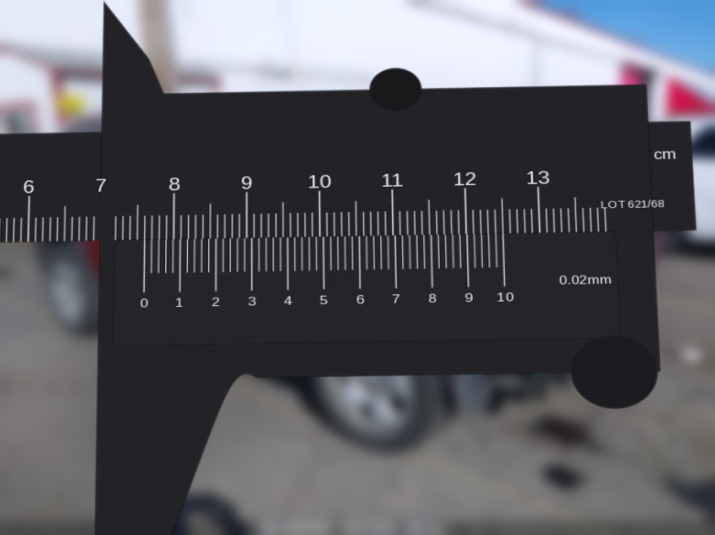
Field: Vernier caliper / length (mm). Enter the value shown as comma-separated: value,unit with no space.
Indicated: 76.0,mm
